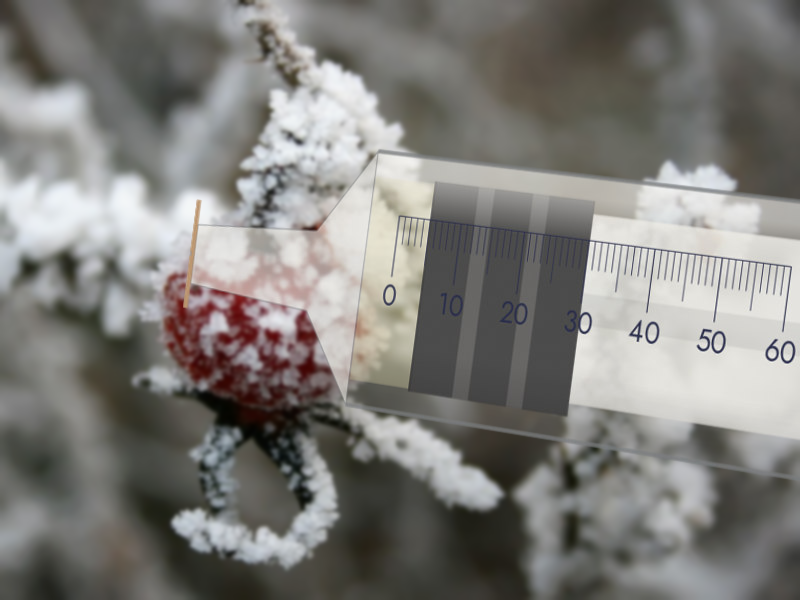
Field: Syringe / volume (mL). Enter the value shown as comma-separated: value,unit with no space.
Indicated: 5,mL
